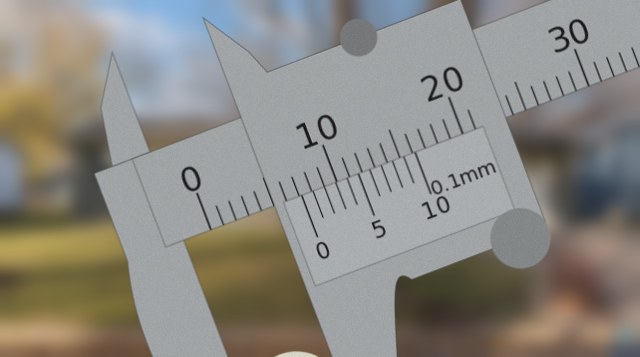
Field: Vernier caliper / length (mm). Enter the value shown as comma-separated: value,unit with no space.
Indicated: 7.2,mm
